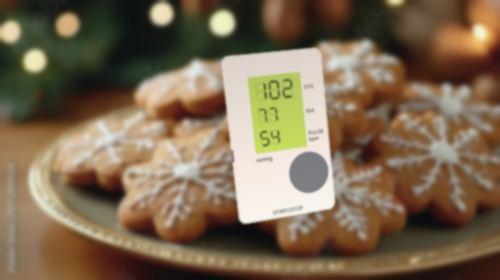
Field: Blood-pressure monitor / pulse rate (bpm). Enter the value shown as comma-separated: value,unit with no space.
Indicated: 54,bpm
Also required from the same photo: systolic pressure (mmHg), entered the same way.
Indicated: 102,mmHg
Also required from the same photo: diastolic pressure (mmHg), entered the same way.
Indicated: 77,mmHg
